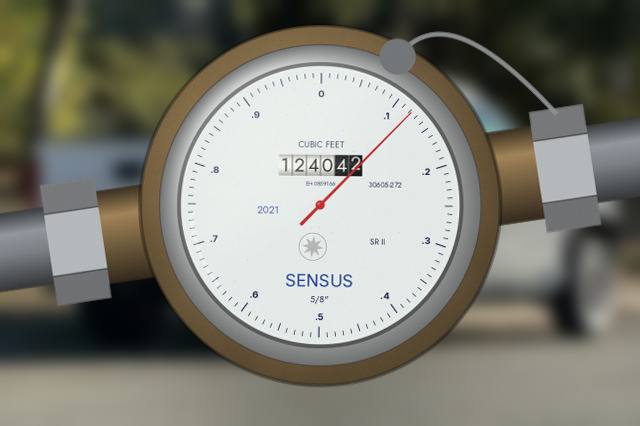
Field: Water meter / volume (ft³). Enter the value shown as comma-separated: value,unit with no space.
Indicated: 124042.12,ft³
